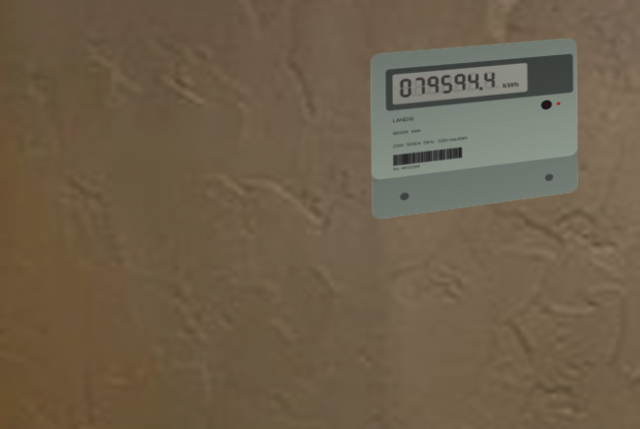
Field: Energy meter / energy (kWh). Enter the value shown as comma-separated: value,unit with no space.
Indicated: 79594.4,kWh
